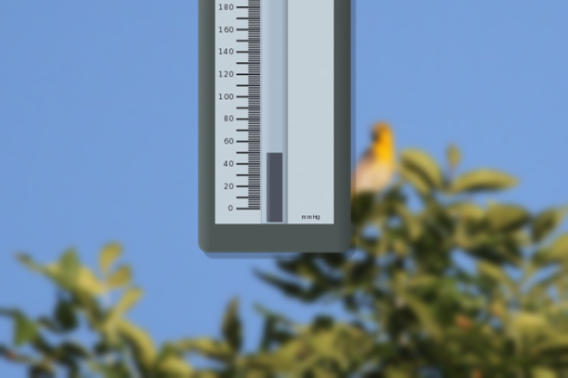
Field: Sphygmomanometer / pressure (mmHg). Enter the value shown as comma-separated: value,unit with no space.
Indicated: 50,mmHg
